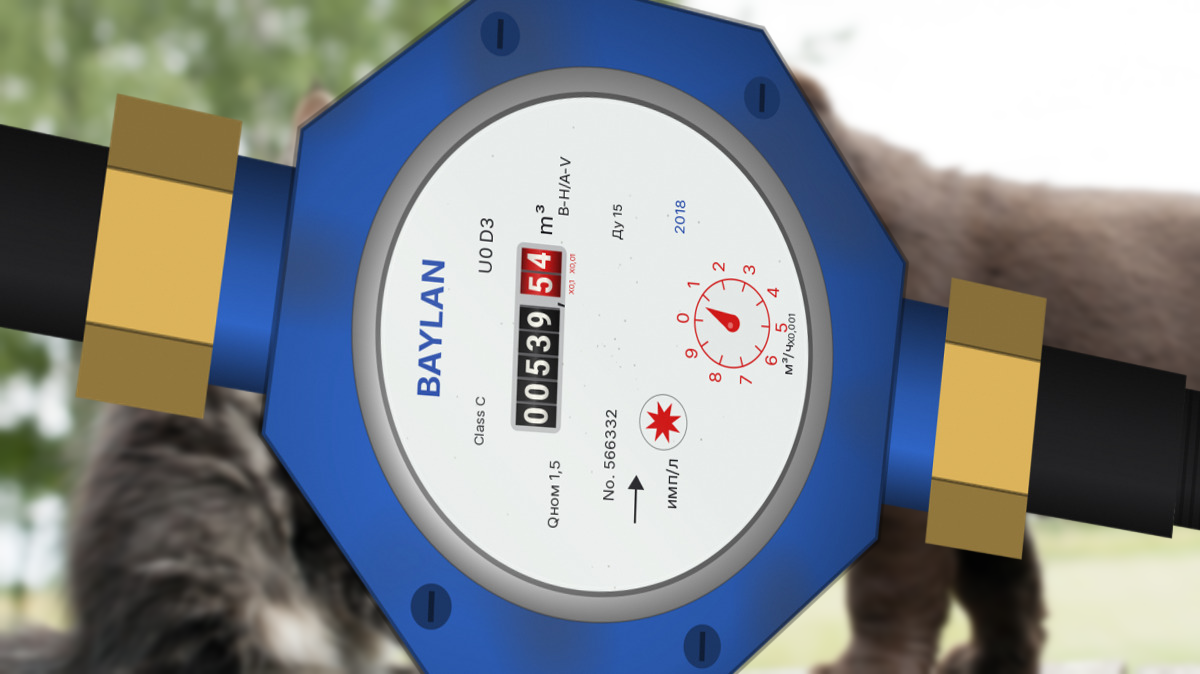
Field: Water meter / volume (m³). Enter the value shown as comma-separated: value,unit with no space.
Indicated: 539.540,m³
